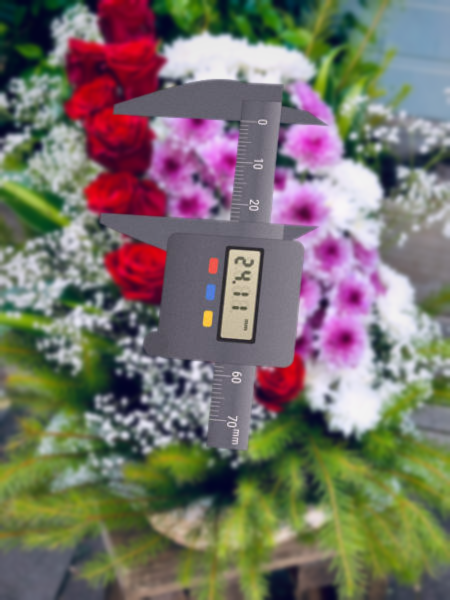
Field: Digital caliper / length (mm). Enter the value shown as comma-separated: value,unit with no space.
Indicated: 24.11,mm
